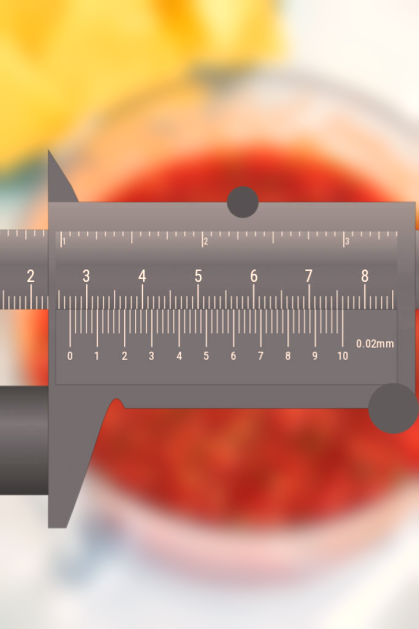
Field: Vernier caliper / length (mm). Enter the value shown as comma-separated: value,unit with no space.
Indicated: 27.0,mm
